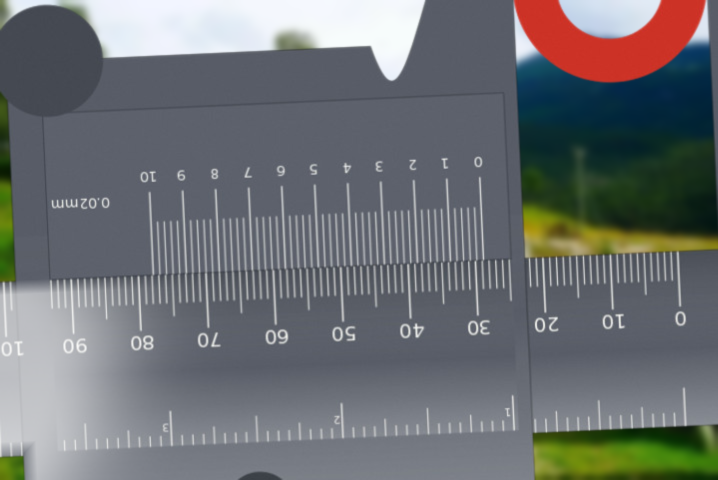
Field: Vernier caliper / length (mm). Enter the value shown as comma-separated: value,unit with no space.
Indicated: 28.8,mm
